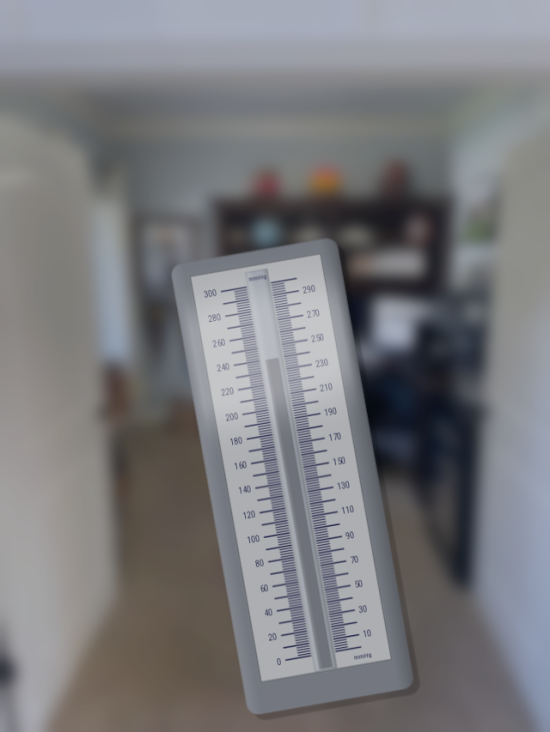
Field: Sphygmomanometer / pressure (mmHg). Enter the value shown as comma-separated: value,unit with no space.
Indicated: 240,mmHg
